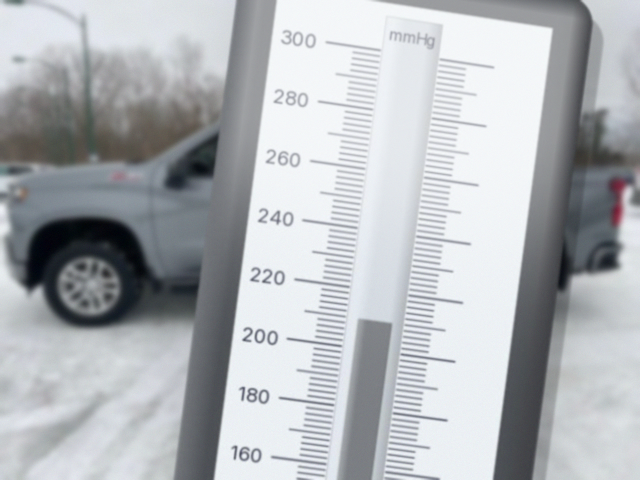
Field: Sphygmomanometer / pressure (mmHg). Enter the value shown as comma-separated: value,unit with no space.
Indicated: 210,mmHg
